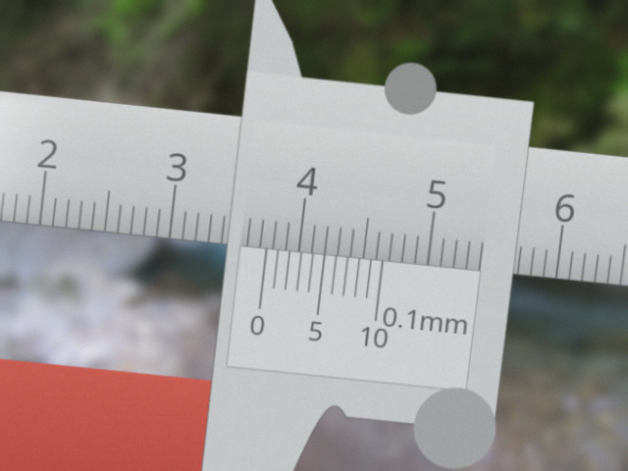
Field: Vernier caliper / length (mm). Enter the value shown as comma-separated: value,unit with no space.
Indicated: 37.5,mm
